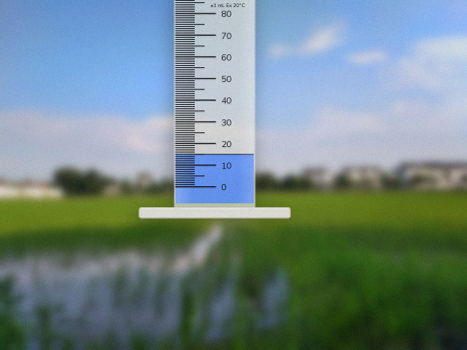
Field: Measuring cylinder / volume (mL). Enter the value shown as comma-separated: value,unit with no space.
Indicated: 15,mL
